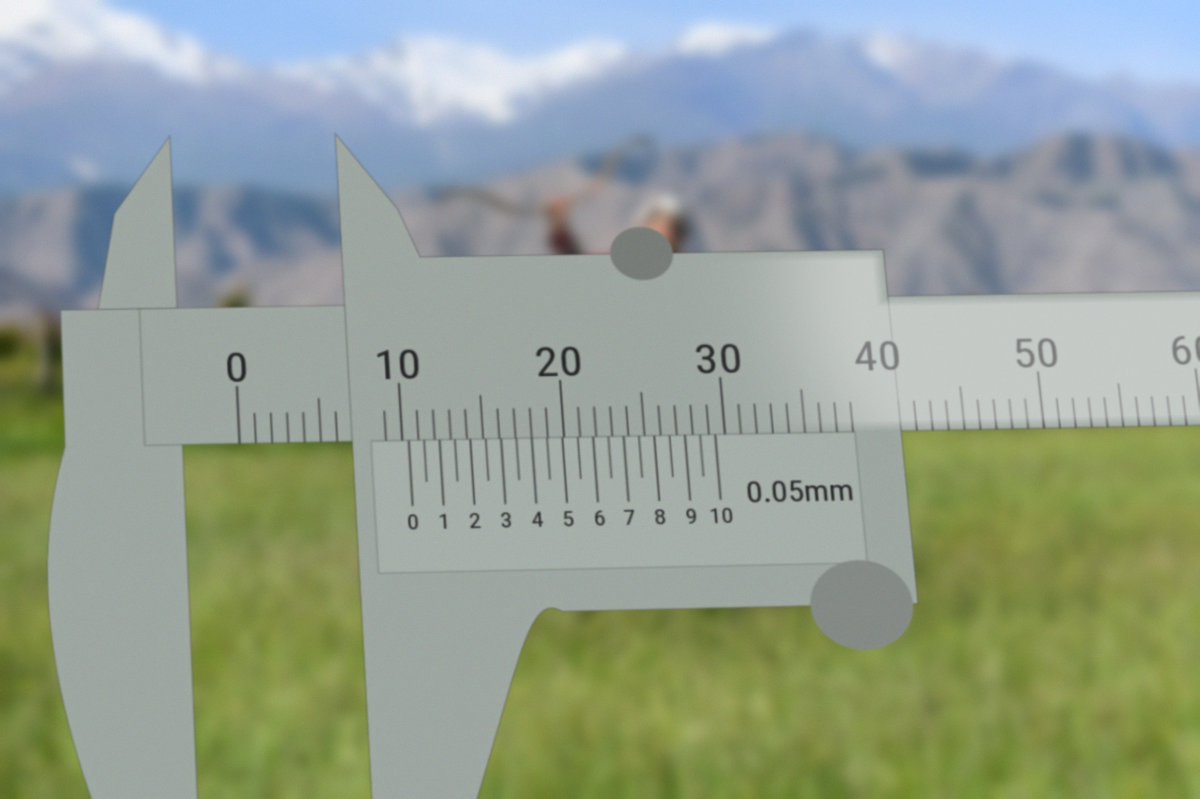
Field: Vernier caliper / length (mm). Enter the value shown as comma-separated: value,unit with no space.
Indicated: 10.4,mm
